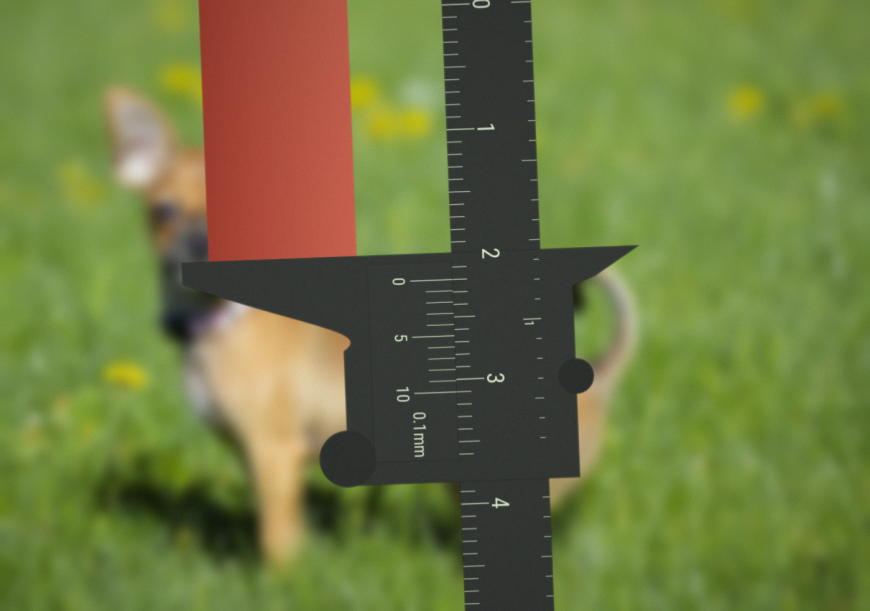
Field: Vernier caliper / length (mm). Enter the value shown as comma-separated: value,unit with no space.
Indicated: 22.0,mm
